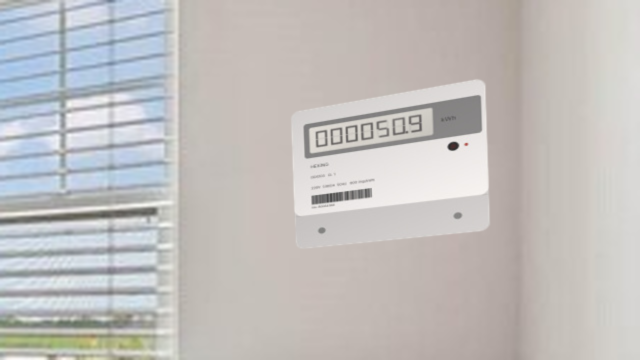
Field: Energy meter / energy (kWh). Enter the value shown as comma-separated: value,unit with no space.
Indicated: 50.9,kWh
